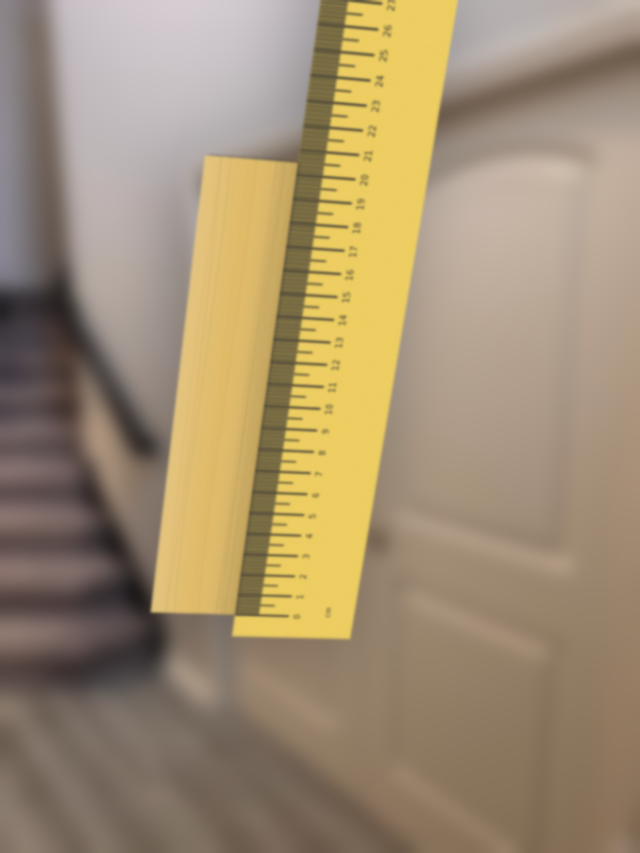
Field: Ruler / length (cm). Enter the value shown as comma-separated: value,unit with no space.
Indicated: 20.5,cm
